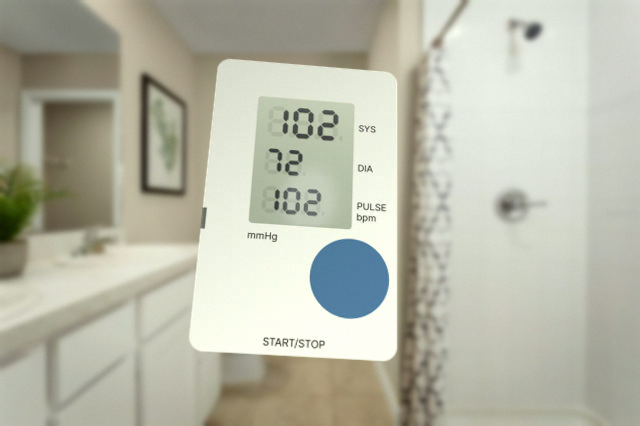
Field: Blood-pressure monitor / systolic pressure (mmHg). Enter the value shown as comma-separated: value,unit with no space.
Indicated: 102,mmHg
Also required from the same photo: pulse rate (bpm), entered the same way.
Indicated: 102,bpm
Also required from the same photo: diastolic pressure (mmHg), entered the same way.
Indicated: 72,mmHg
